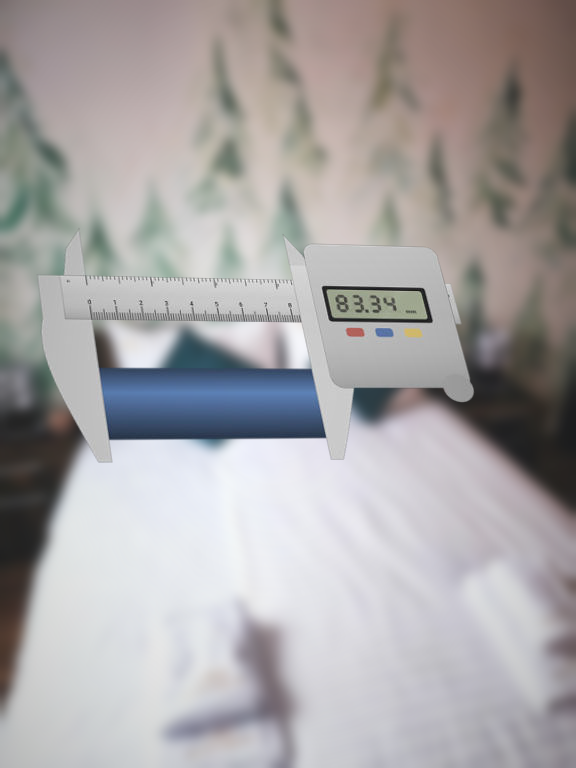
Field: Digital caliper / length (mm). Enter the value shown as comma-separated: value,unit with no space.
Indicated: 83.34,mm
